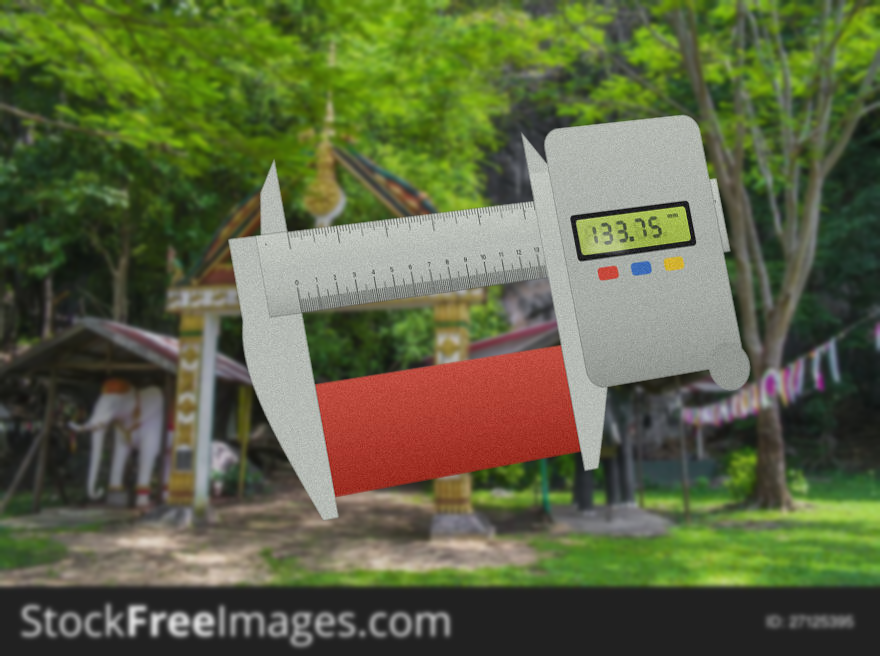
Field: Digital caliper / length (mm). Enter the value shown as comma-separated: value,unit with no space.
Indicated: 133.75,mm
